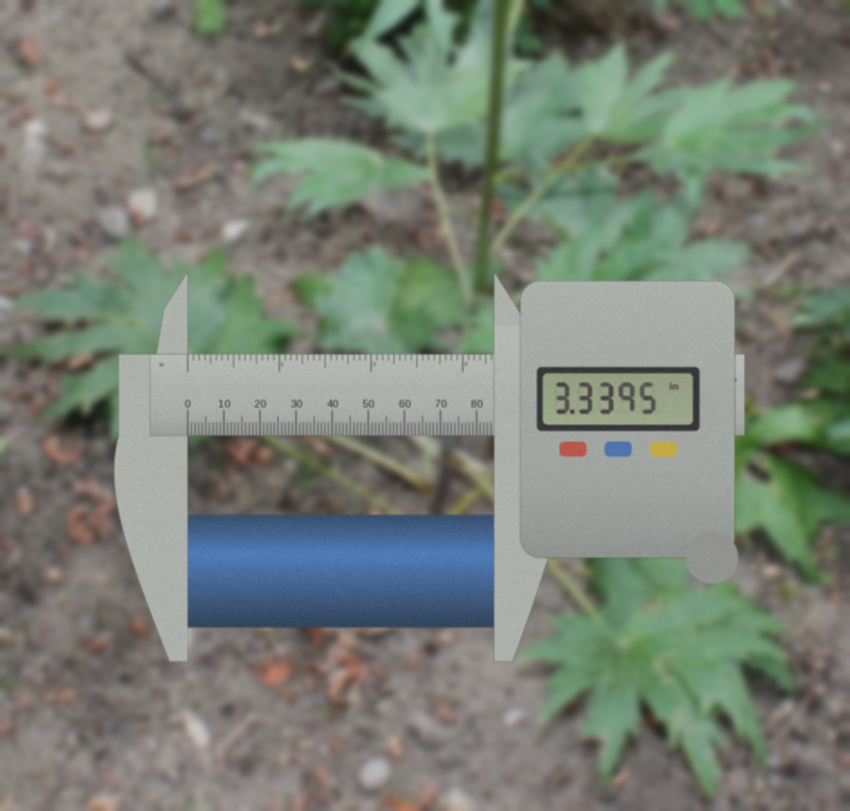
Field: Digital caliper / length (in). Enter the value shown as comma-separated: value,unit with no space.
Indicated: 3.3395,in
